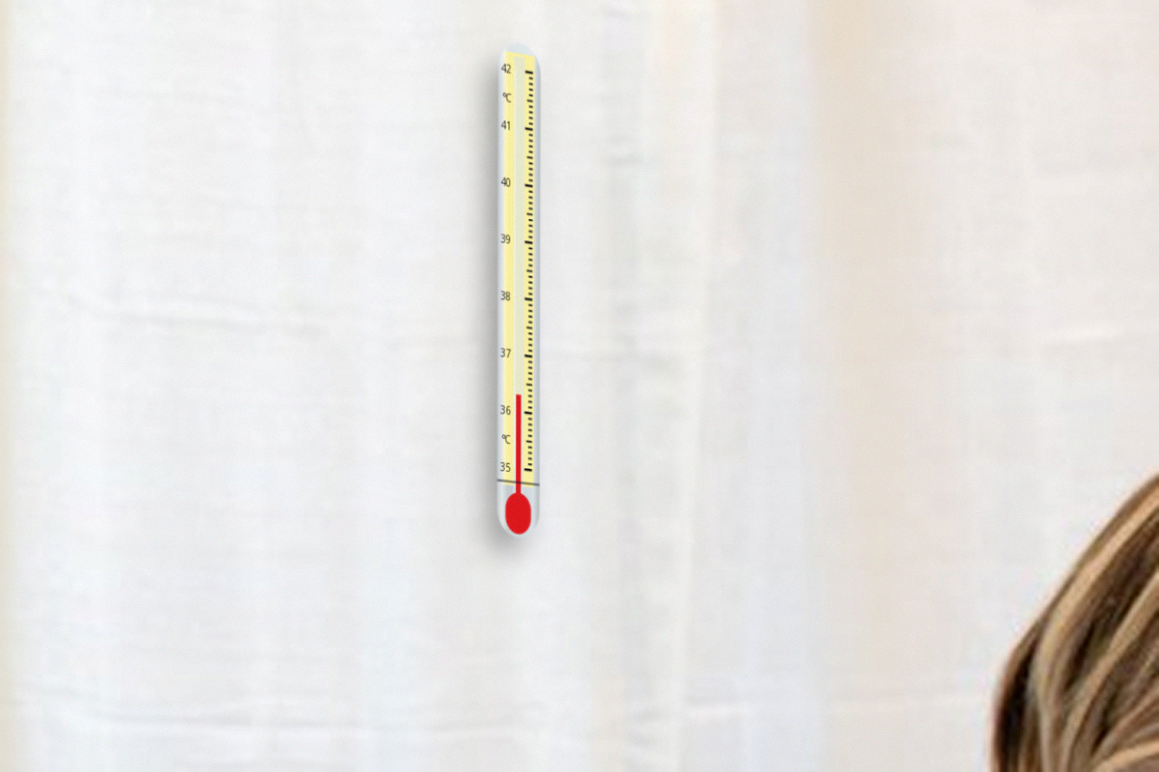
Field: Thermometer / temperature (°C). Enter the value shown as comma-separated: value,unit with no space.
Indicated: 36.3,°C
